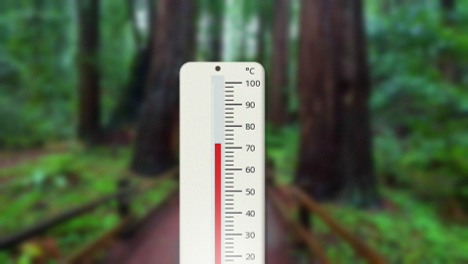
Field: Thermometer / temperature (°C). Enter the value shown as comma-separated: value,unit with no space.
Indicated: 72,°C
